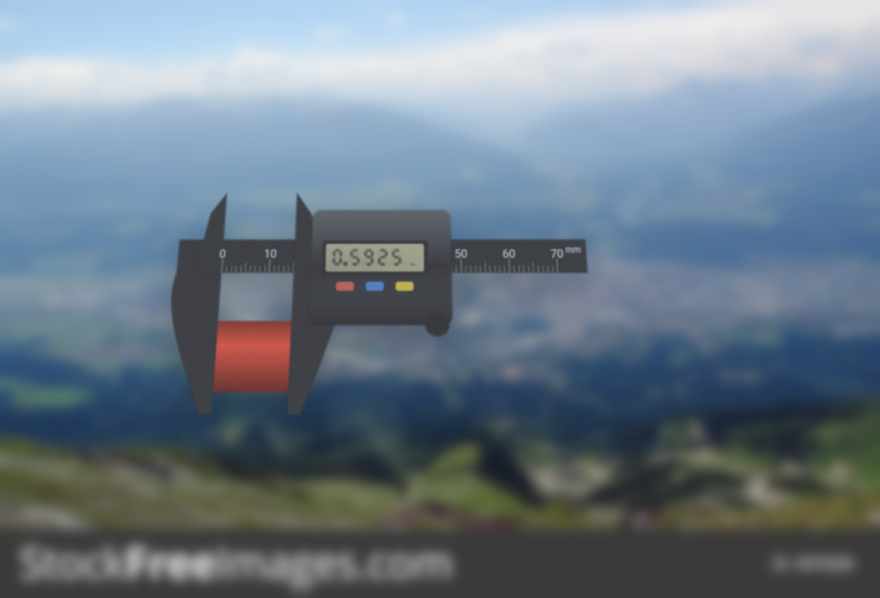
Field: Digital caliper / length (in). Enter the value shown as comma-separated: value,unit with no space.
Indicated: 0.5925,in
